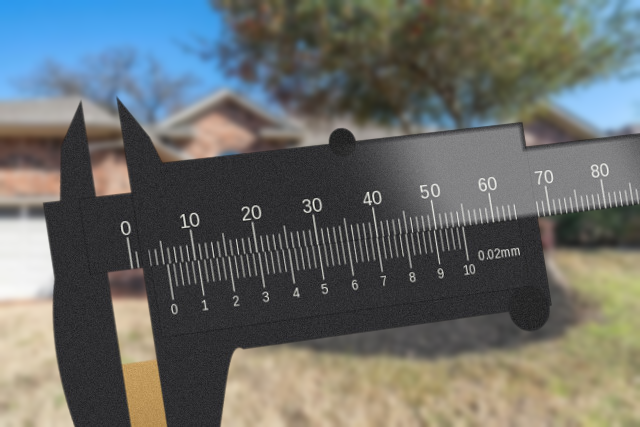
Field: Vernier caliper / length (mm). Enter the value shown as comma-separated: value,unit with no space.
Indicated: 5.6,mm
